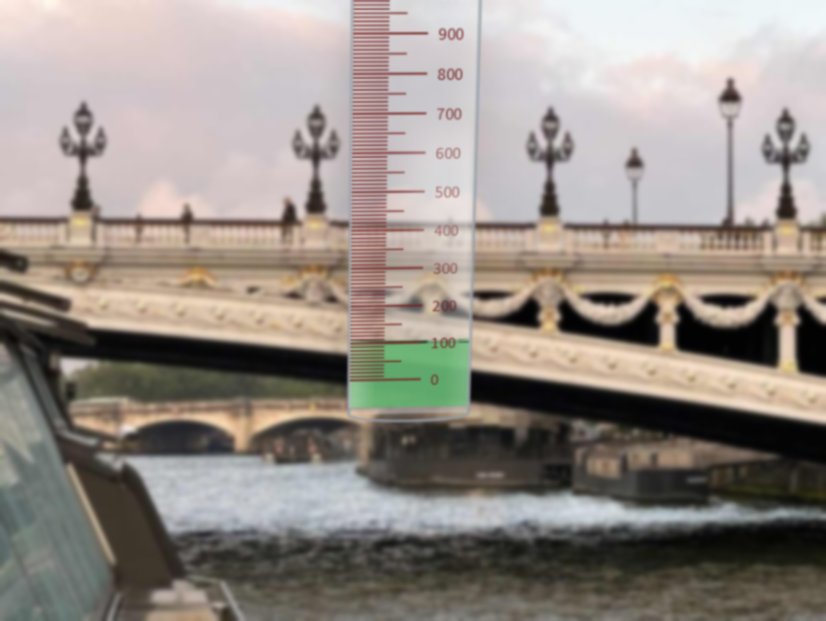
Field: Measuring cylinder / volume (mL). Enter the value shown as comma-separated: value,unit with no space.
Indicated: 100,mL
